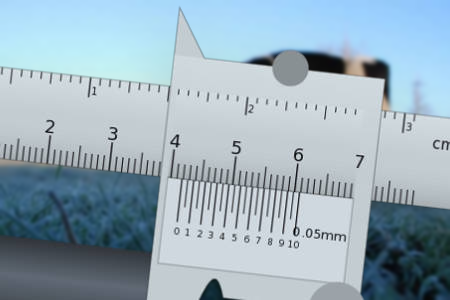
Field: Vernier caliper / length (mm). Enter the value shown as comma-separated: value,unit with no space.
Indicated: 41.8,mm
